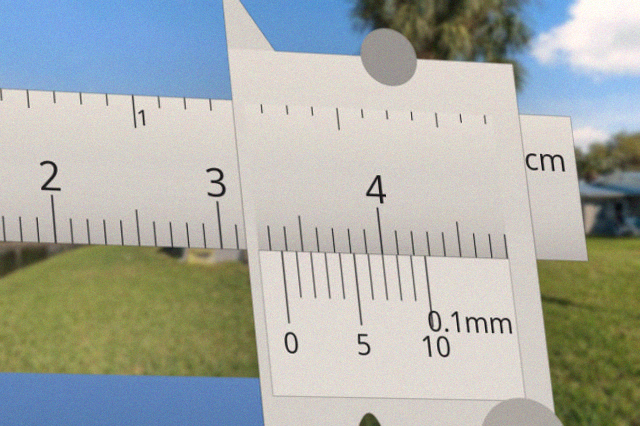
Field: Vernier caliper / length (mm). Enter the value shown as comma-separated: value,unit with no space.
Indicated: 33.7,mm
